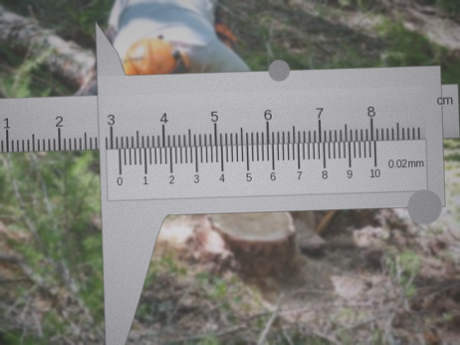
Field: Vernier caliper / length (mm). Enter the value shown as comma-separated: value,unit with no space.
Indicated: 31.5,mm
